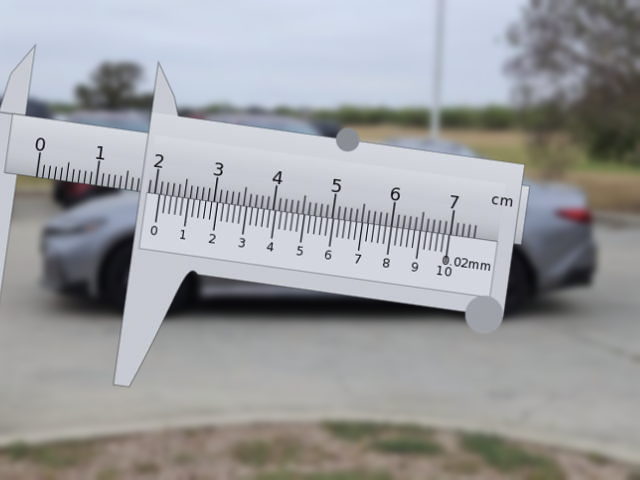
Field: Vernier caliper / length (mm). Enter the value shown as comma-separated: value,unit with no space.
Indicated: 20.8,mm
